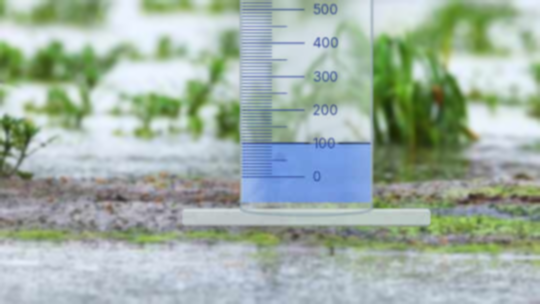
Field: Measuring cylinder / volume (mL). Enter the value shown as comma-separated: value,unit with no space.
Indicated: 100,mL
